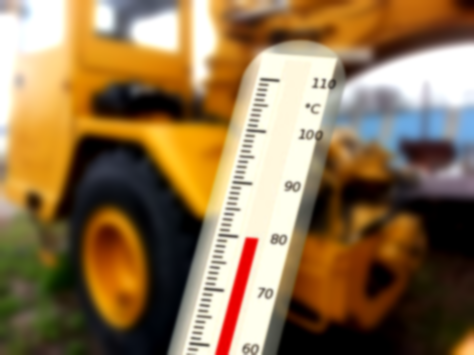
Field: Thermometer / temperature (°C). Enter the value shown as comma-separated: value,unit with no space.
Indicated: 80,°C
